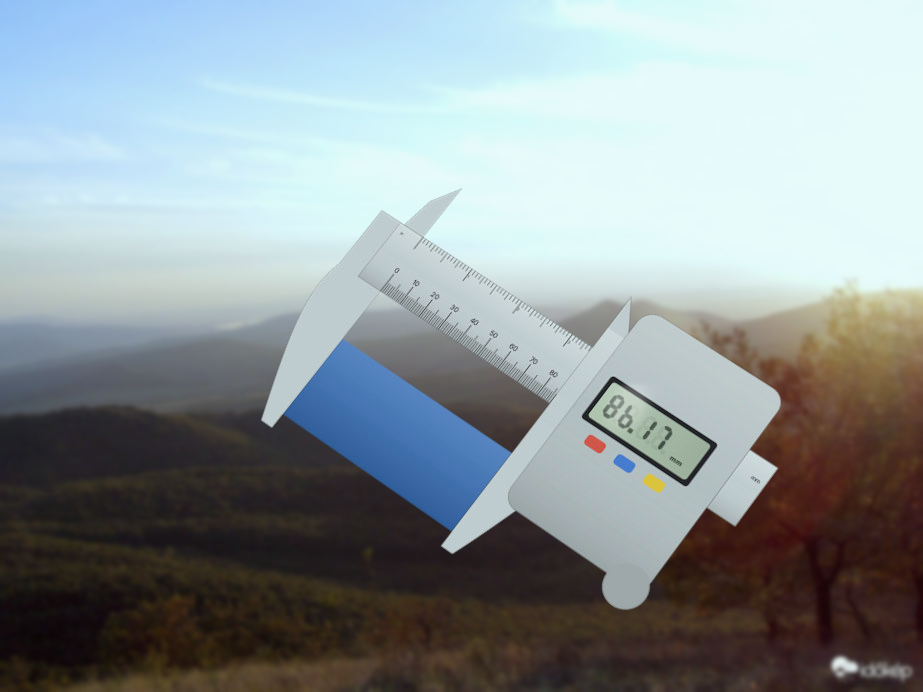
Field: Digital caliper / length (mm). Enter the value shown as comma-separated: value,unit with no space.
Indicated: 86.17,mm
